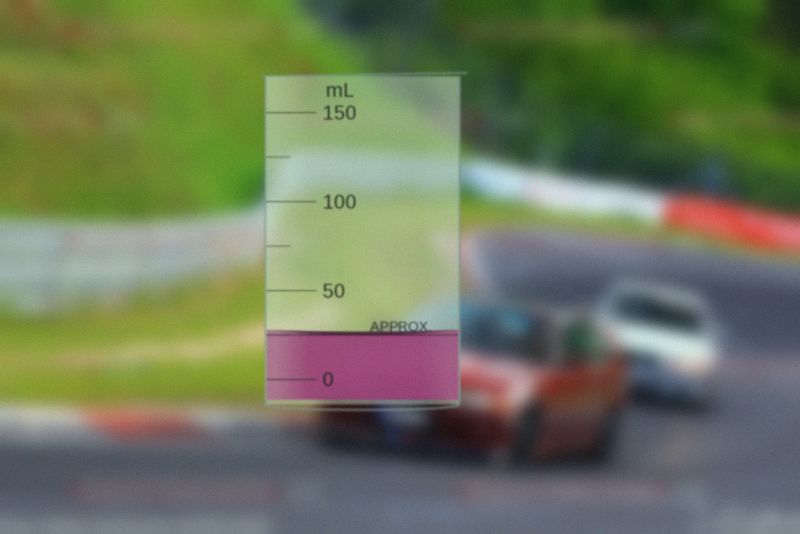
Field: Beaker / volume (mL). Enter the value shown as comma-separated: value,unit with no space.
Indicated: 25,mL
